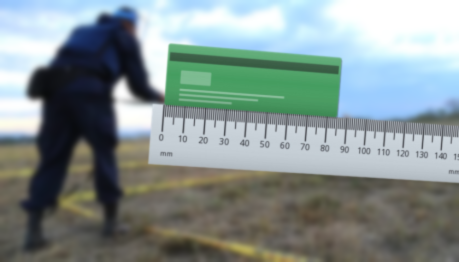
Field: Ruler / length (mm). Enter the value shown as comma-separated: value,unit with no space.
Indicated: 85,mm
